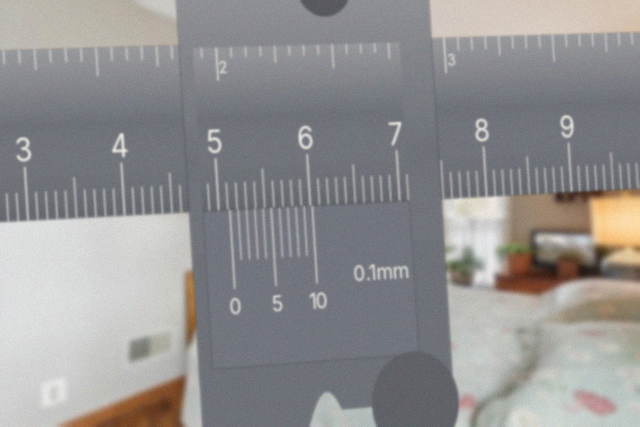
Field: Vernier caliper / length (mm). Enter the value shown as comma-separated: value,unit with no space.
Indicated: 51.2,mm
